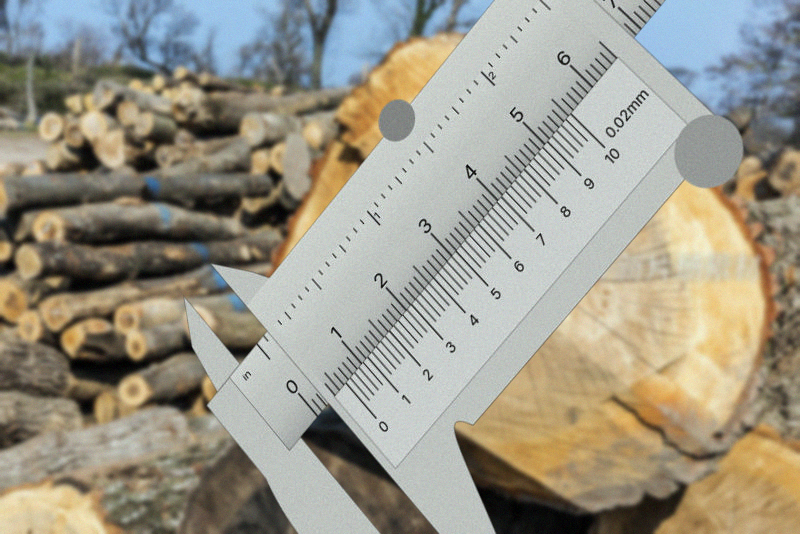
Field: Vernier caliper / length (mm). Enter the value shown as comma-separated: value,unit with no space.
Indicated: 6.4,mm
